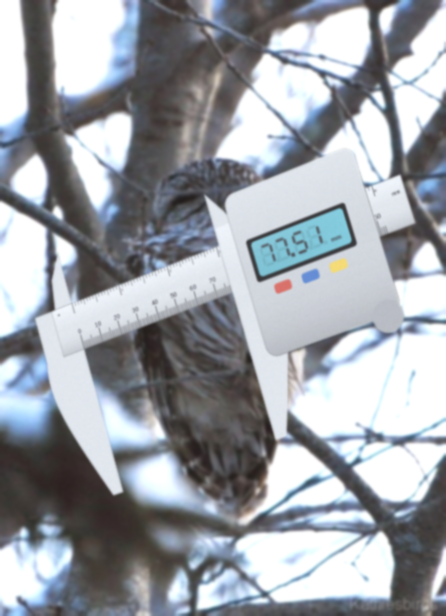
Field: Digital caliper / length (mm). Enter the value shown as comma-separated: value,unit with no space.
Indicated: 77.51,mm
